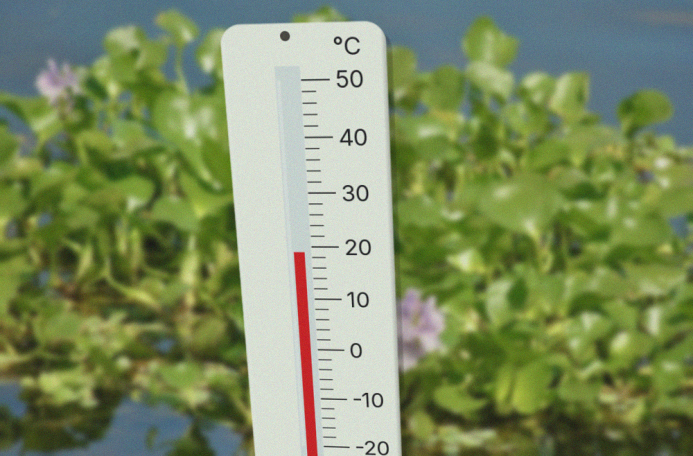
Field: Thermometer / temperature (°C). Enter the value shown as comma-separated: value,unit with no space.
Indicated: 19,°C
